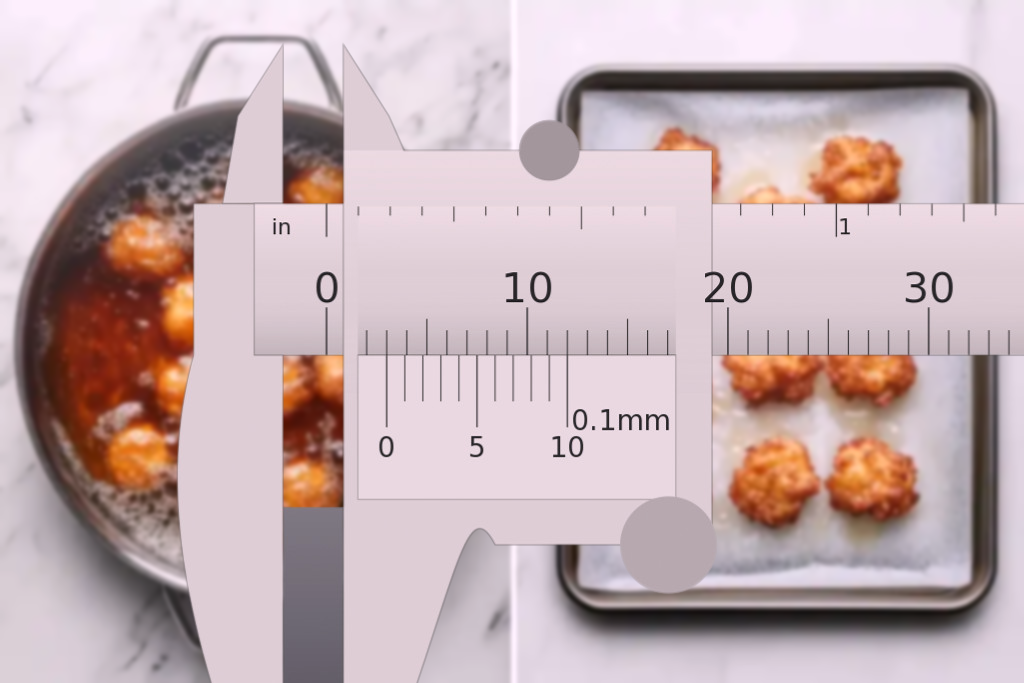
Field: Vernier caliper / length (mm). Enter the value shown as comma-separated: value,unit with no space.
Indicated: 3.0,mm
